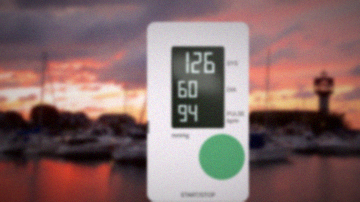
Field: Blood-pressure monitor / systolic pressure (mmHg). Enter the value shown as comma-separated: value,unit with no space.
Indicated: 126,mmHg
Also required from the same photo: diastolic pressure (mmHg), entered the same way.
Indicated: 60,mmHg
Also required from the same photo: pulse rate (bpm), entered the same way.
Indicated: 94,bpm
